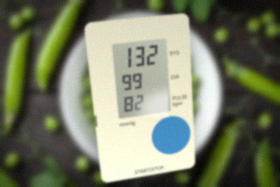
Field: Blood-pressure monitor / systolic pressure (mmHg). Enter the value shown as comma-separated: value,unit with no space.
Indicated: 132,mmHg
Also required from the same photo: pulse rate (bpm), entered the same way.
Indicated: 82,bpm
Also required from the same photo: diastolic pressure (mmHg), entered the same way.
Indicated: 99,mmHg
